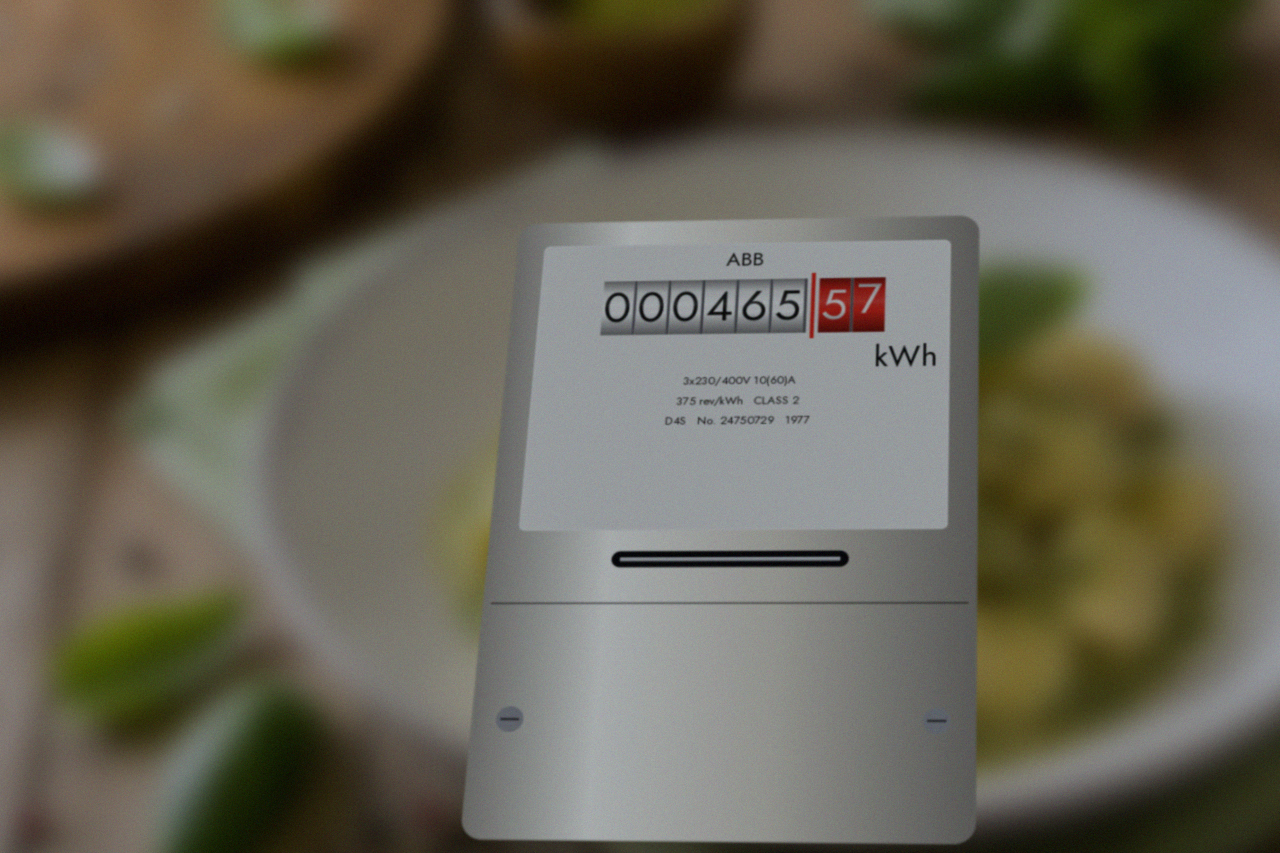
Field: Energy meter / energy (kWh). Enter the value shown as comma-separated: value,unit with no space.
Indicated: 465.57,kWh
